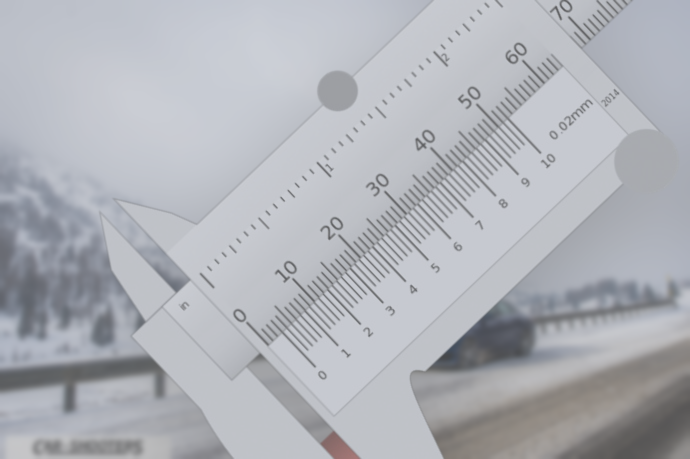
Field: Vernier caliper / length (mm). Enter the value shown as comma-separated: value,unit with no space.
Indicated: 3.0,mm
